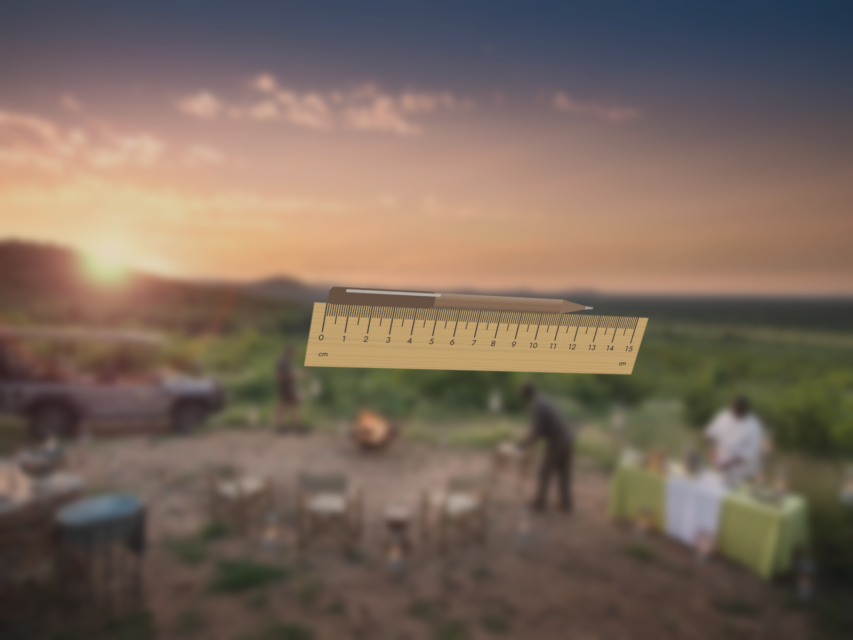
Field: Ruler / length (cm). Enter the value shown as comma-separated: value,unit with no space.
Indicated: 12.5,cm
